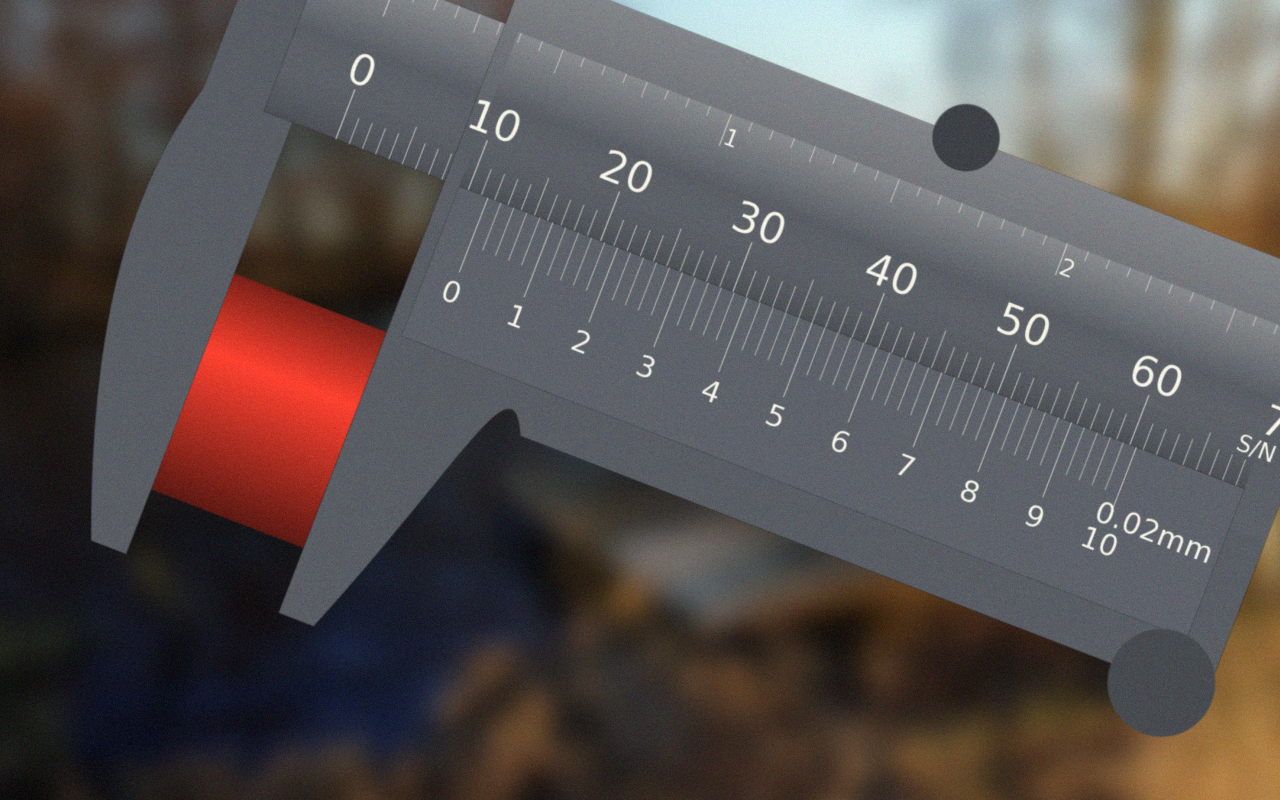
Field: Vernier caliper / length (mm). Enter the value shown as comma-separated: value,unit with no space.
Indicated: 11.5,mm
